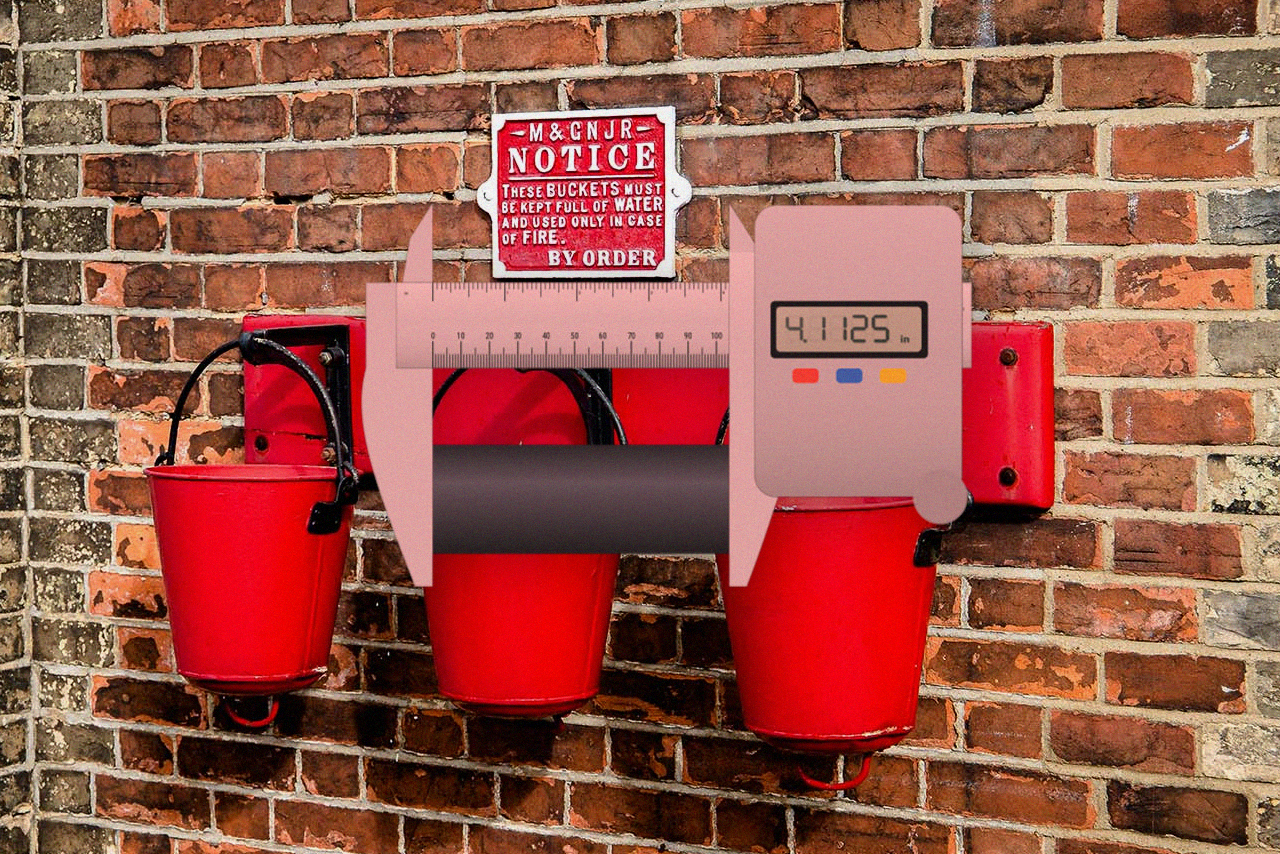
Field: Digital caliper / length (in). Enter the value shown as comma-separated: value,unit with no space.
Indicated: 4.1125,in
